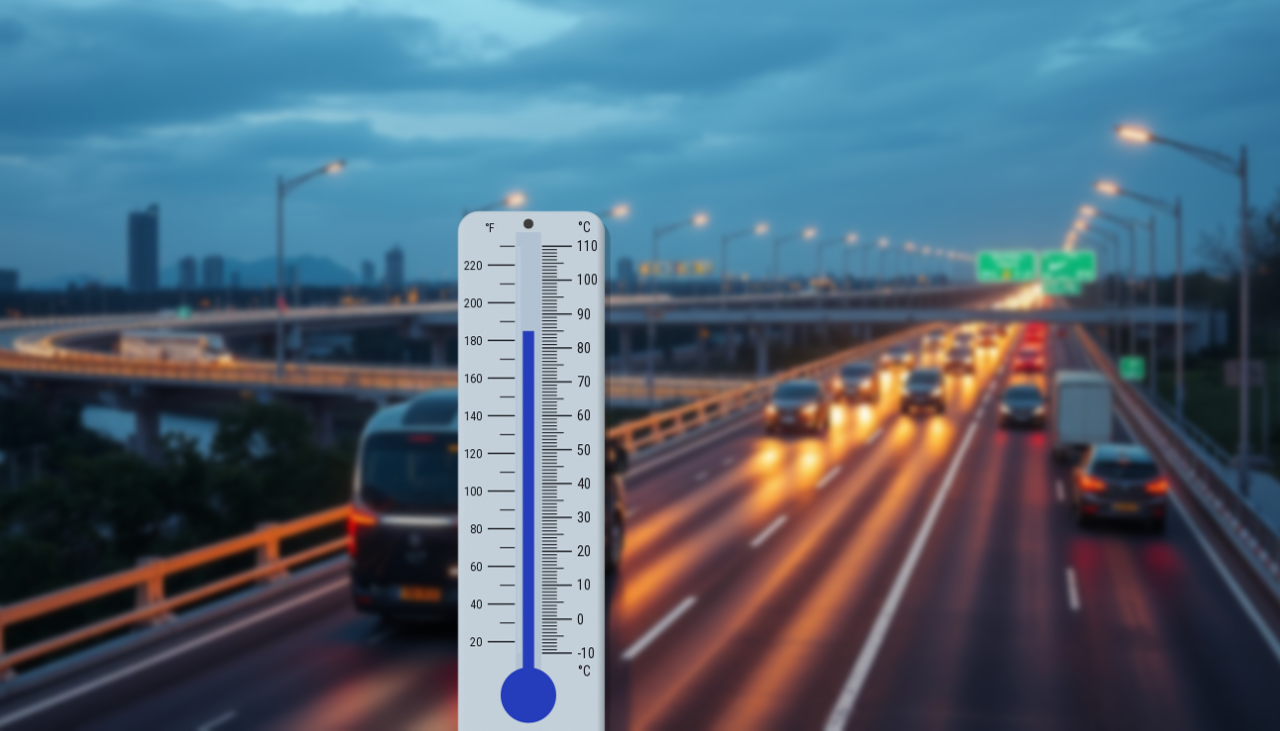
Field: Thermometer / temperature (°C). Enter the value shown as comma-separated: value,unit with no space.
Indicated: 85,°C
